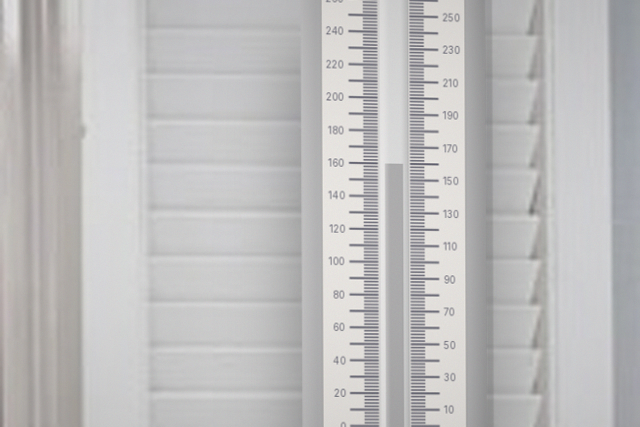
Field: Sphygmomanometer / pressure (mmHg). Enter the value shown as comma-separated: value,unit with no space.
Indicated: 160,mmHg
